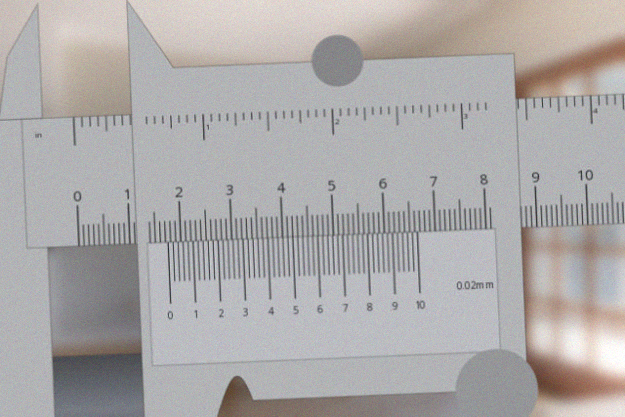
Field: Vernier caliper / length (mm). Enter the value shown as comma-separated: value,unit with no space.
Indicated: 17.5,mm
